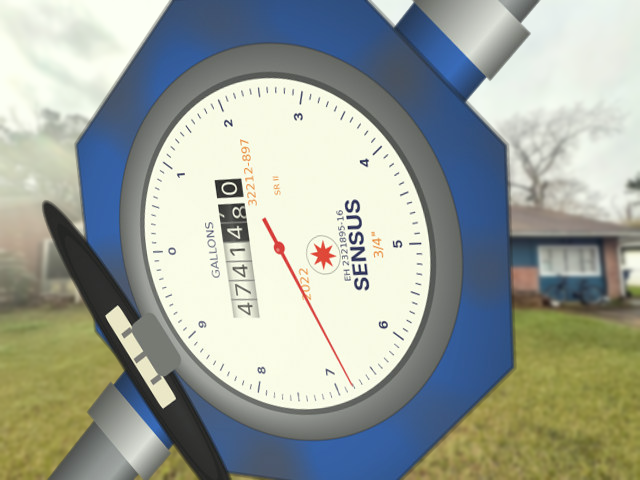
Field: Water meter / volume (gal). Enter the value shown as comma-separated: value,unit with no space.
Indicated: 4741476.8,gal
